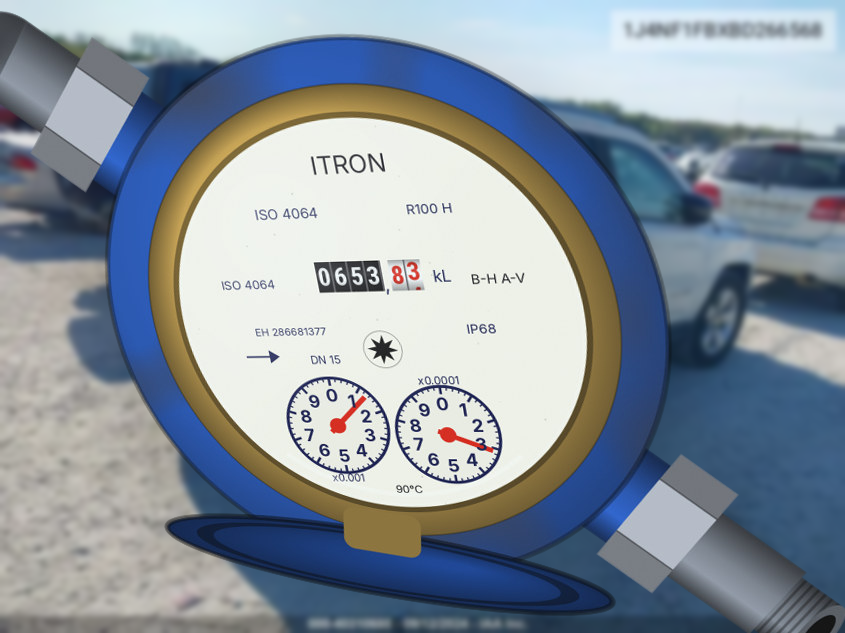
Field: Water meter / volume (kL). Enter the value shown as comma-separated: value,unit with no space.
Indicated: 653.8313,kL
